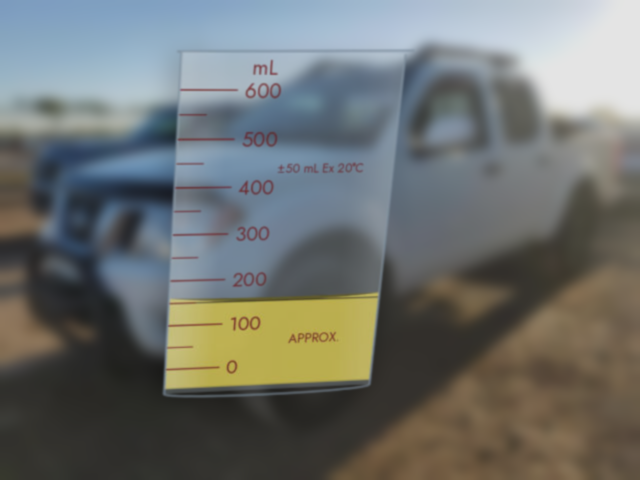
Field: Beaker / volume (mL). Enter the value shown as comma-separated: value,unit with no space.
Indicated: 150,mL
